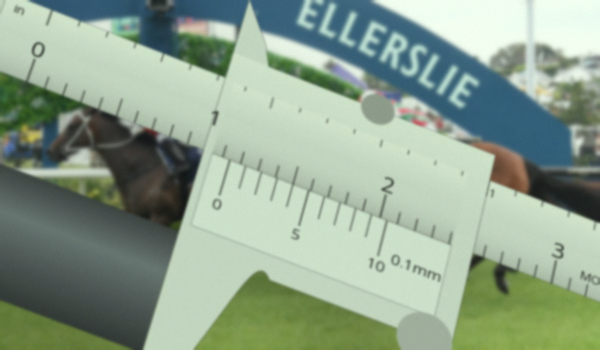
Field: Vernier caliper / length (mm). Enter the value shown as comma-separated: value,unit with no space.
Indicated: 11.4,mm
